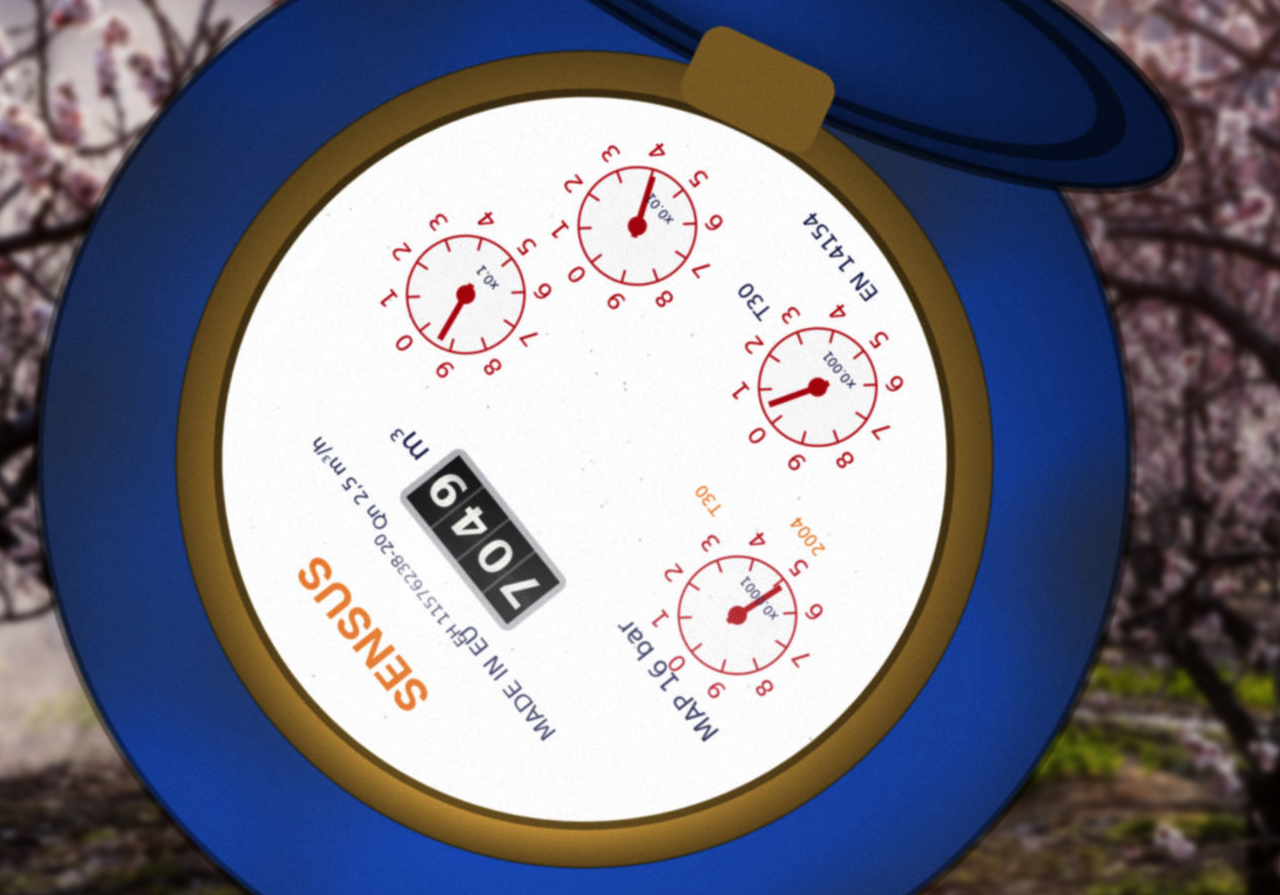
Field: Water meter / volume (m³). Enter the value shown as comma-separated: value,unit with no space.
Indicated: 7048.9405,m³
